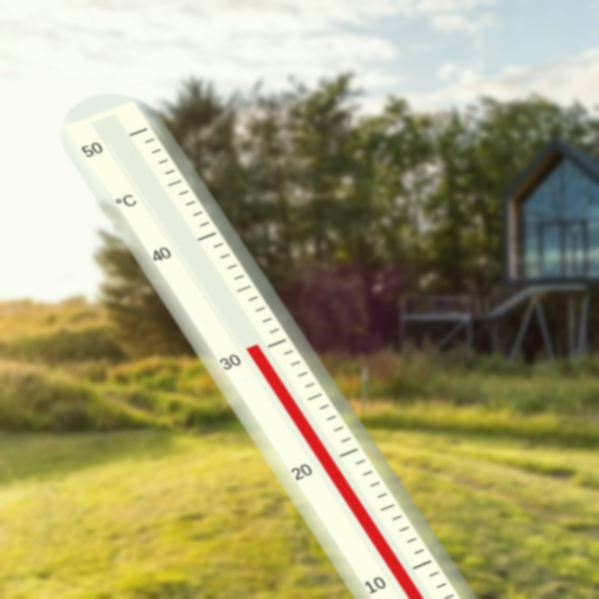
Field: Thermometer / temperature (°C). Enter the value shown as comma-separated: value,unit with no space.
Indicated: 30.5,°C
